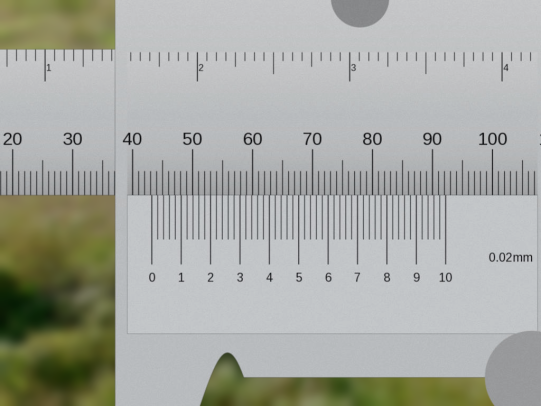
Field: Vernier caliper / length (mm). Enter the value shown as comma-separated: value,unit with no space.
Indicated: 43.2,mm
